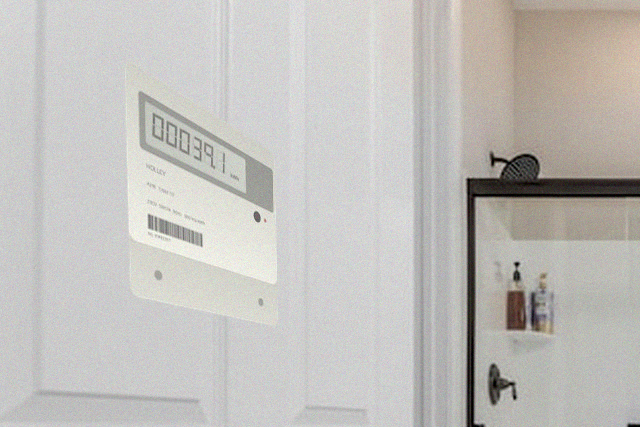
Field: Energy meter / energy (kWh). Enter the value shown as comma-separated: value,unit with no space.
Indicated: 39.1,kWh
